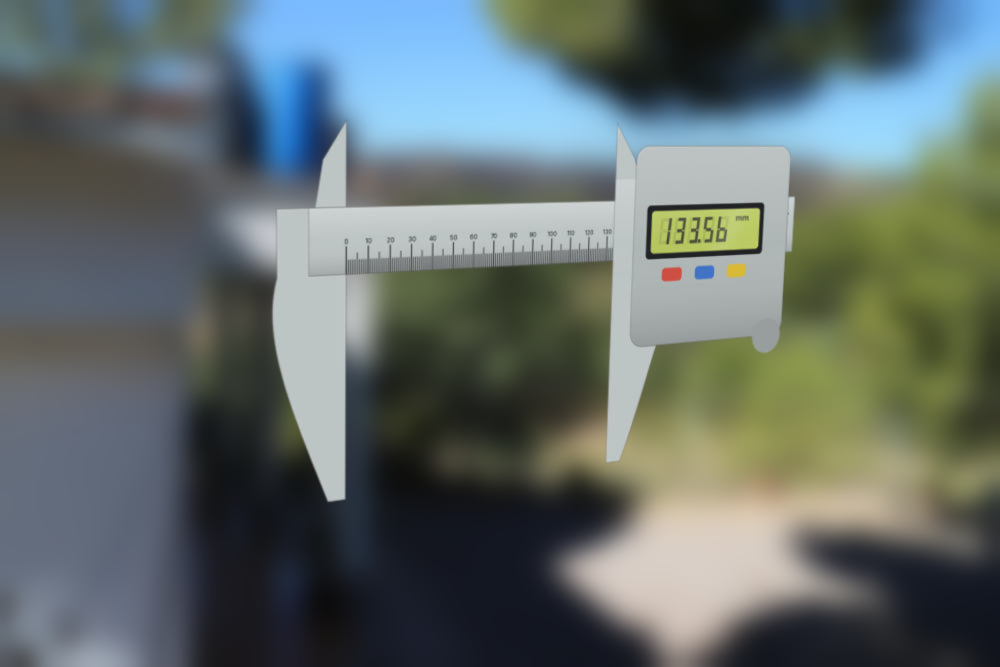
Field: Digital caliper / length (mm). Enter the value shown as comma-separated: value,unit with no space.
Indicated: 133.56,mm
